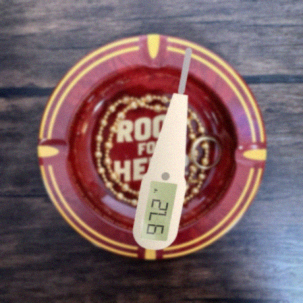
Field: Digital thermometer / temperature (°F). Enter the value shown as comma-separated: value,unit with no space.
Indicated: 97.2,°F
